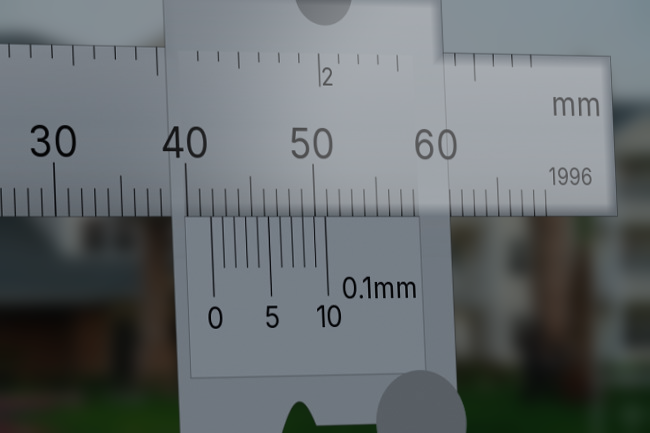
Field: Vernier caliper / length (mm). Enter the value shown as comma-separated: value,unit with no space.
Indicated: 41.8,mm
